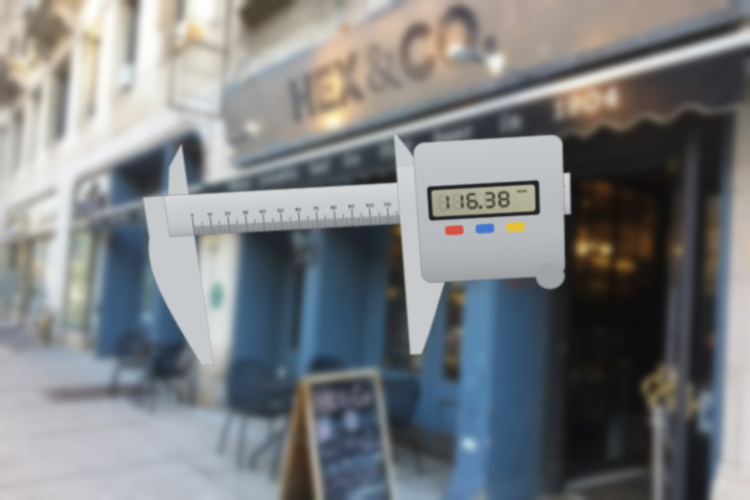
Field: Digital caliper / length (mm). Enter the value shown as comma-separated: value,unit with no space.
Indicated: 116.38,mm
